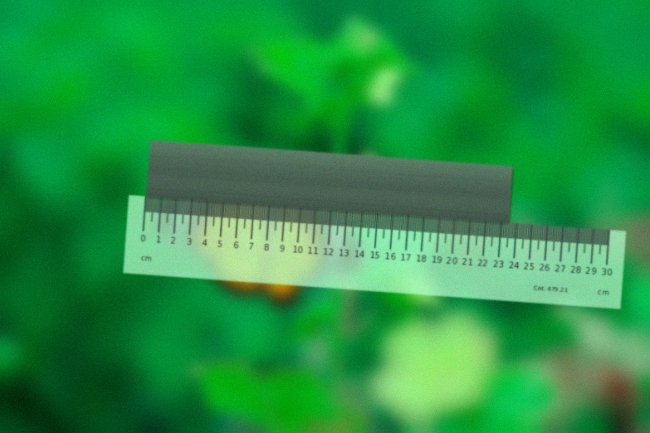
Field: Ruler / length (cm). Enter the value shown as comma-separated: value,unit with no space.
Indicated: 23.5,cm
